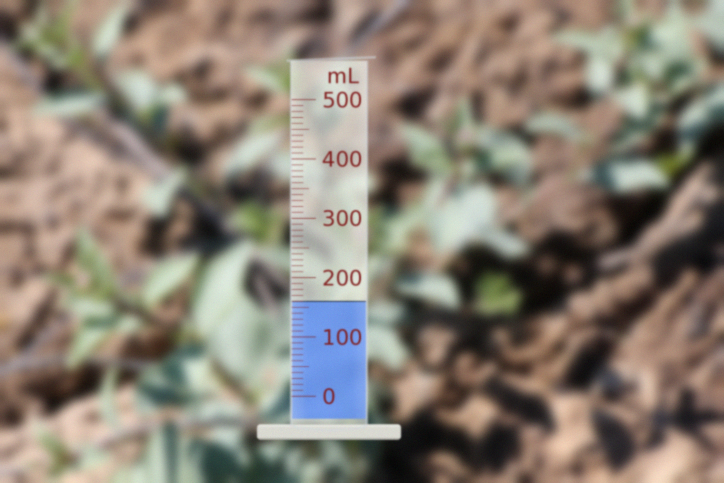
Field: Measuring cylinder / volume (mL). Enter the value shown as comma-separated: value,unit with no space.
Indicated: 160,mL
